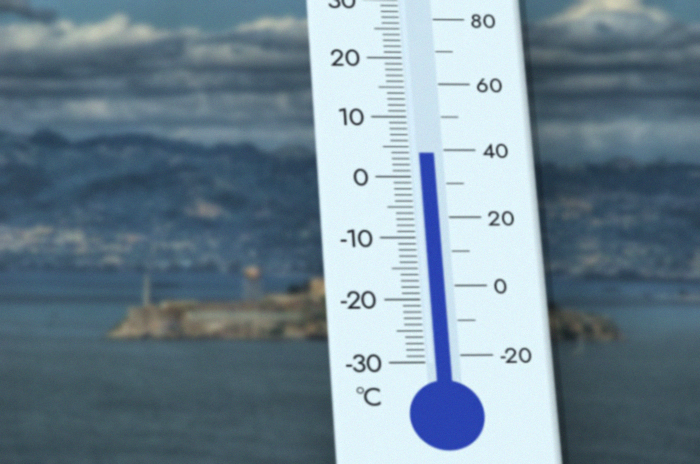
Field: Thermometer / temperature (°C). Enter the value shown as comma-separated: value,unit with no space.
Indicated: 4,°C
